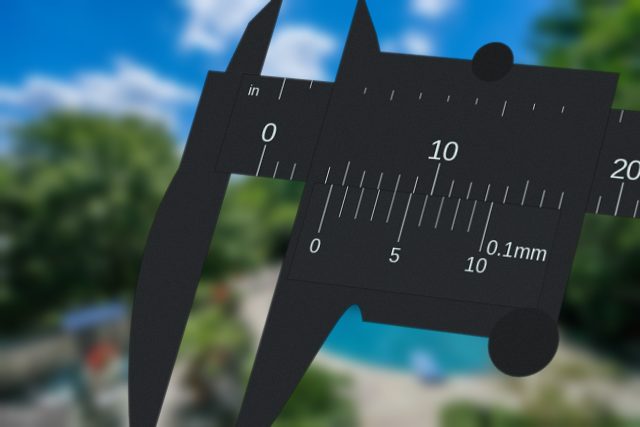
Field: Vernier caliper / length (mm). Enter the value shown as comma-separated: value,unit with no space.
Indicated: 4.4,mm
